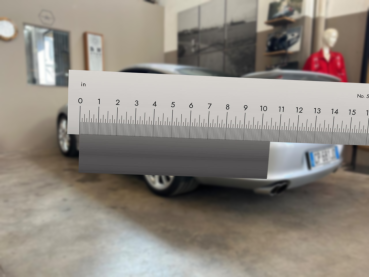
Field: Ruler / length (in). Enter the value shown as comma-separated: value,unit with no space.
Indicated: 10.5,in
